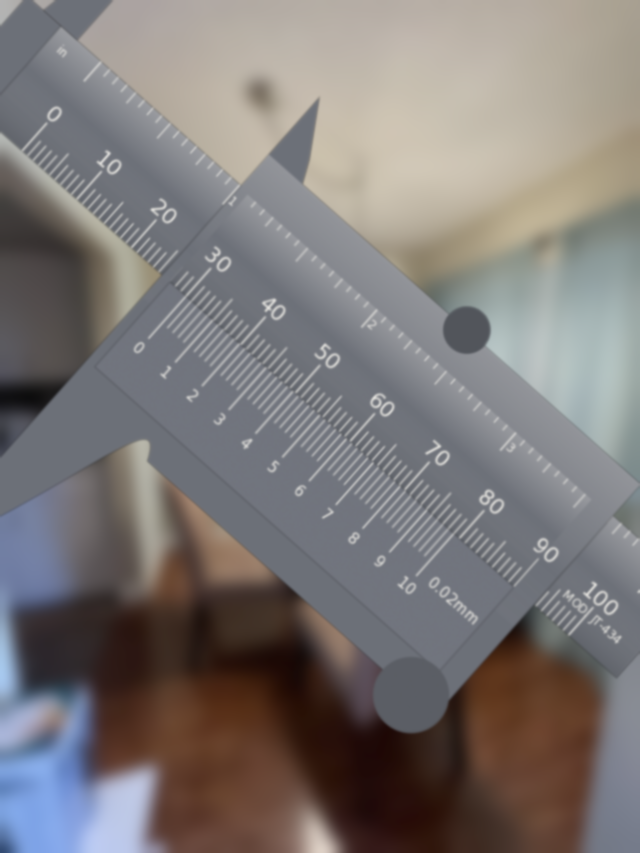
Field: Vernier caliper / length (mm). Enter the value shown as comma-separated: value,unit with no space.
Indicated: 30.0,mm
